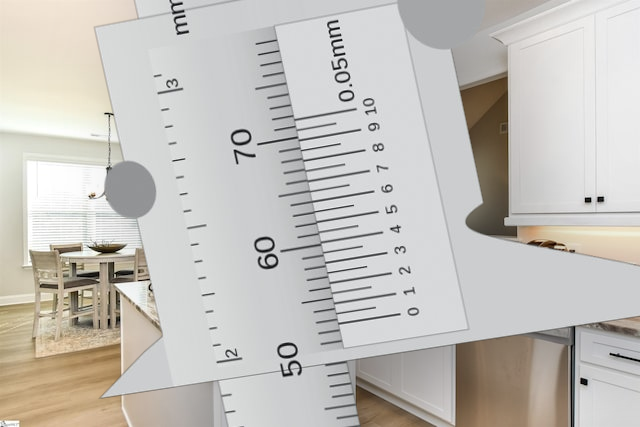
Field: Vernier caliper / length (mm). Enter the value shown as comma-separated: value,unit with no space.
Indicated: 52.6,mm
